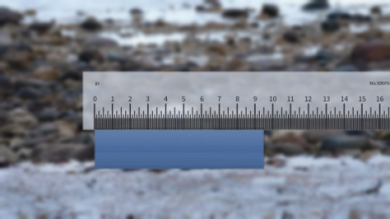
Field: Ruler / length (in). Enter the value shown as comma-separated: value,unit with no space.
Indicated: 9.5,in
